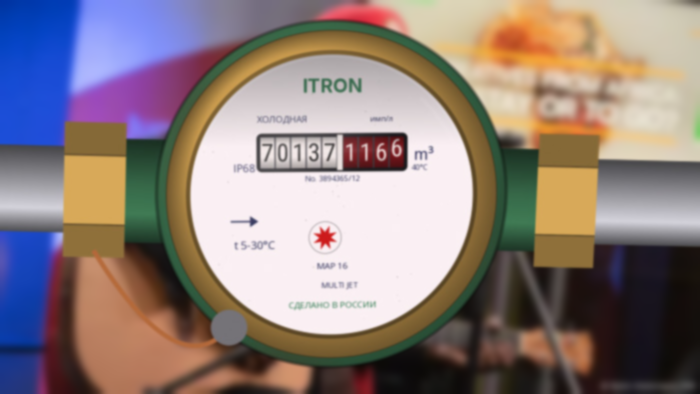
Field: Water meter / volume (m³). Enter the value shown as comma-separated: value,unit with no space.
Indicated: 70137.1166,m³
